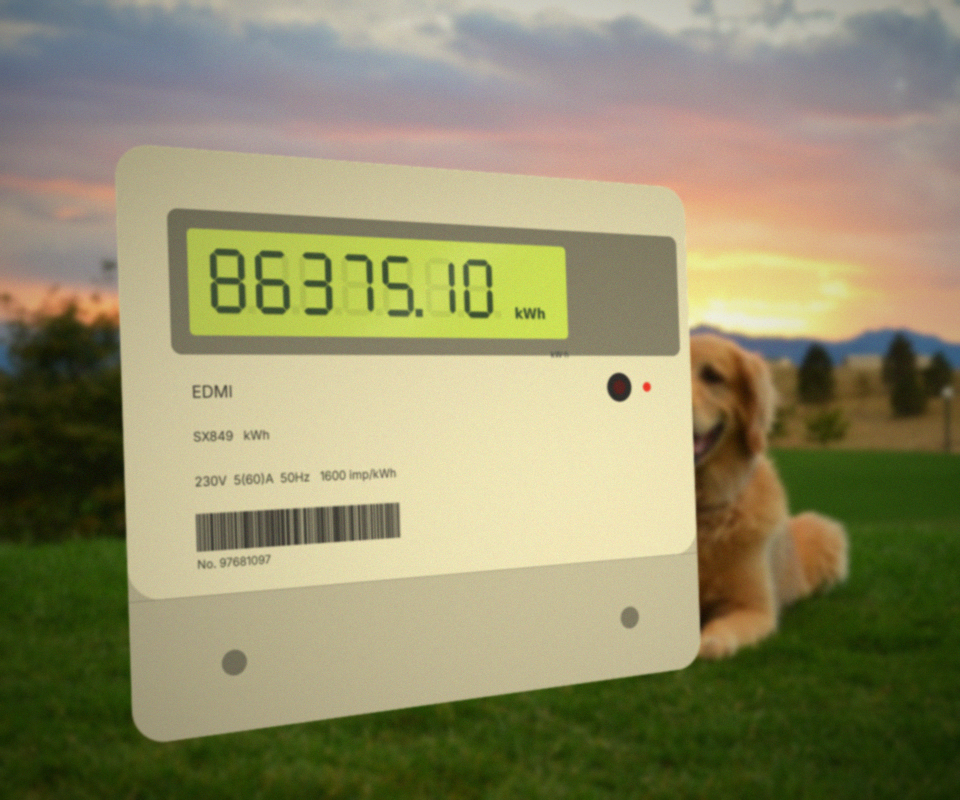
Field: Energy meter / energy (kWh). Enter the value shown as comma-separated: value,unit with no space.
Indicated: 86375.10,kWh
